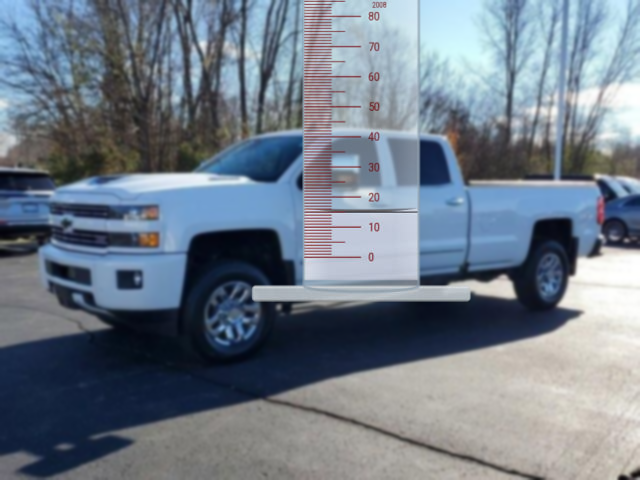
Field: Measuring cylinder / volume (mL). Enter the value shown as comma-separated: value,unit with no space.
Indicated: 15,mL
